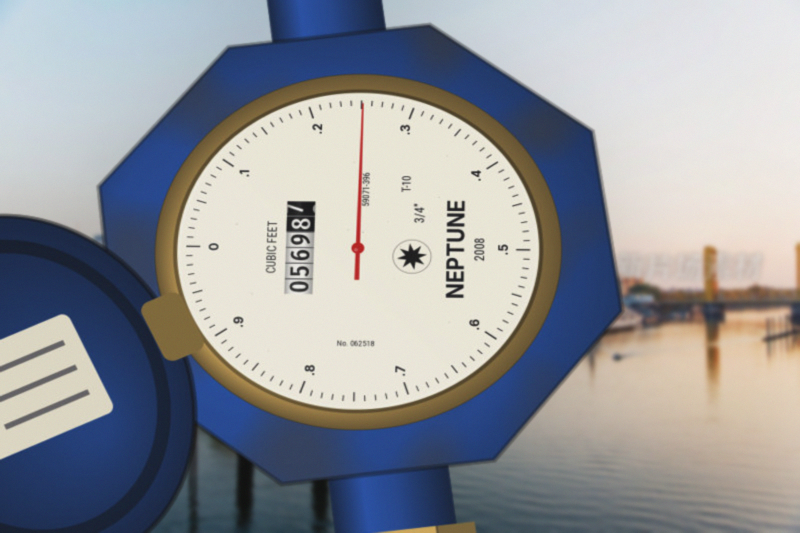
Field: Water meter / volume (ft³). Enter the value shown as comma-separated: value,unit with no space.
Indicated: 56987.25,ft³
